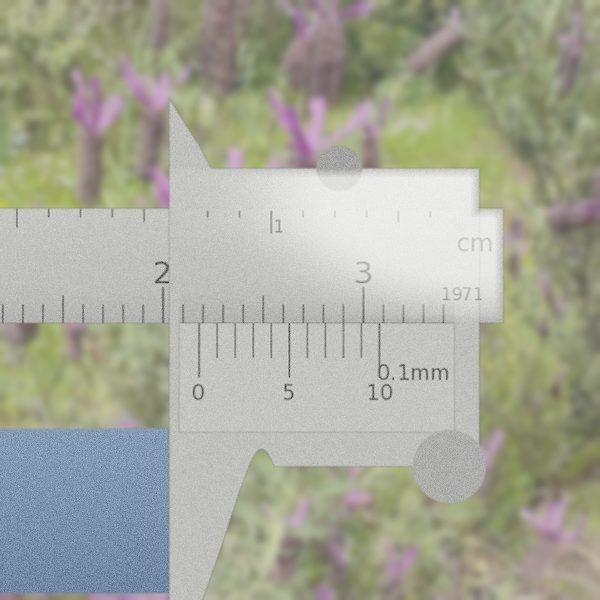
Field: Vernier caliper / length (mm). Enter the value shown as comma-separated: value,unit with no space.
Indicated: 21.8,mm
